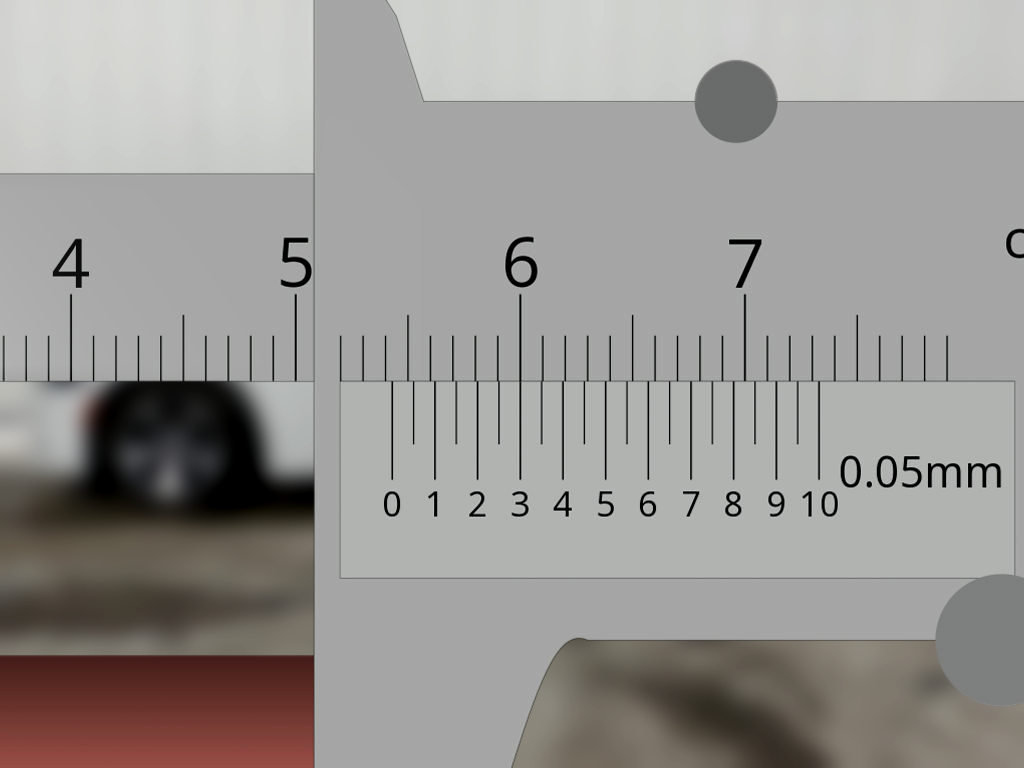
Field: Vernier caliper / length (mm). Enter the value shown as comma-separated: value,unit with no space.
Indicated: 54.3,mm
